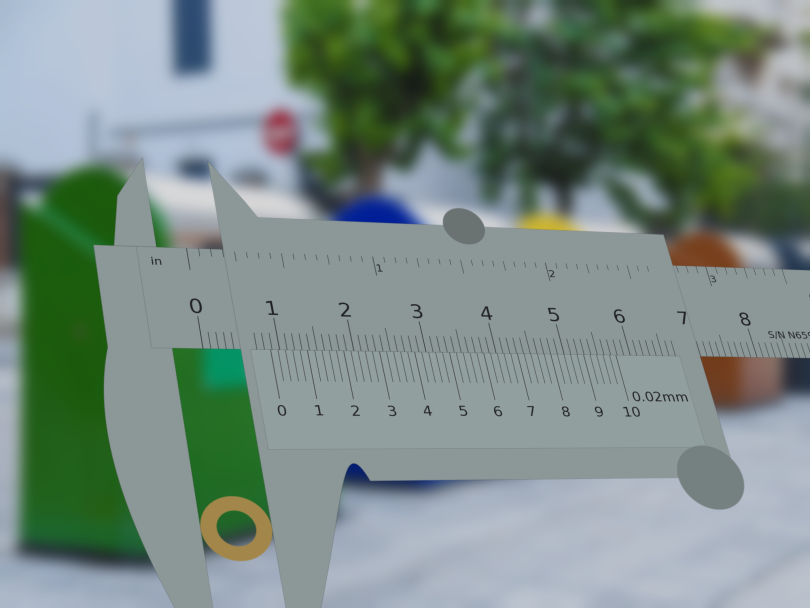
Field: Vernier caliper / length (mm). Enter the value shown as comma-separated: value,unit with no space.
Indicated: 8.8,mm
